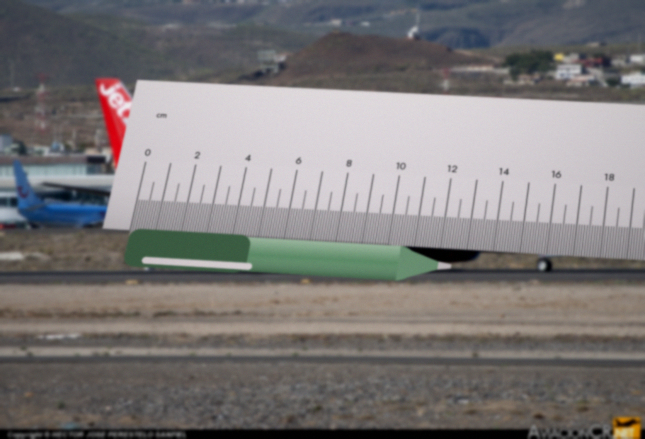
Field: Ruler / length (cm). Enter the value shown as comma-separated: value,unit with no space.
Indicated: 12.5,cm
